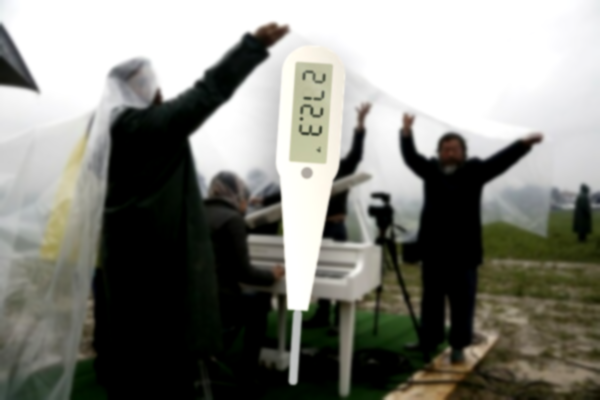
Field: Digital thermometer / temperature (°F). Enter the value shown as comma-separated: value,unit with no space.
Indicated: 272.3,°F
